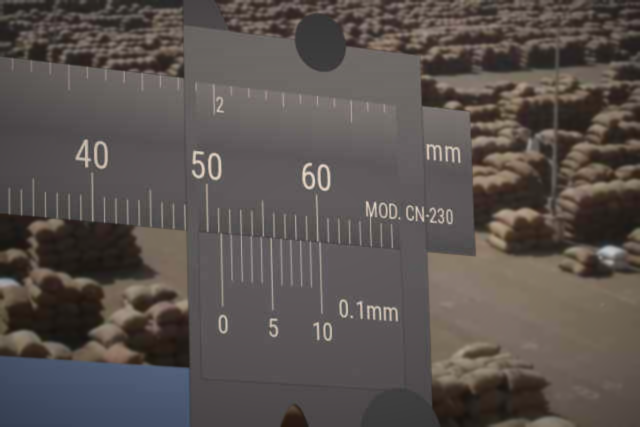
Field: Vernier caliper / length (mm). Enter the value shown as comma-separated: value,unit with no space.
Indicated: 51.2,mm
